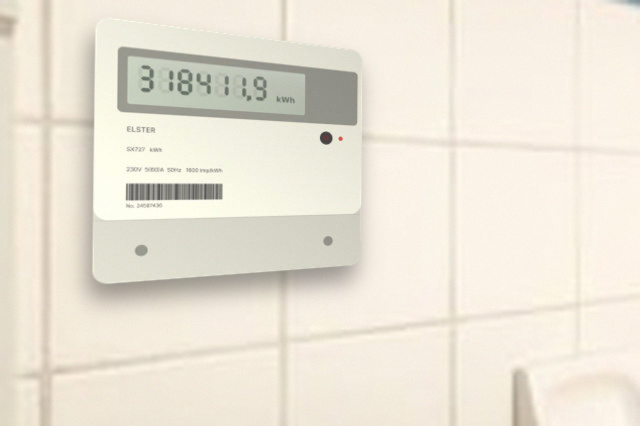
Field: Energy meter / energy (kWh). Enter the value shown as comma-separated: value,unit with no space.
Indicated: 318411.9,kWh
